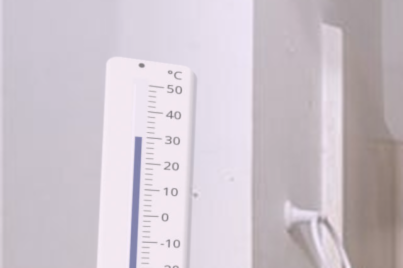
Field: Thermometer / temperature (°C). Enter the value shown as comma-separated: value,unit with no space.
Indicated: 30,°C
